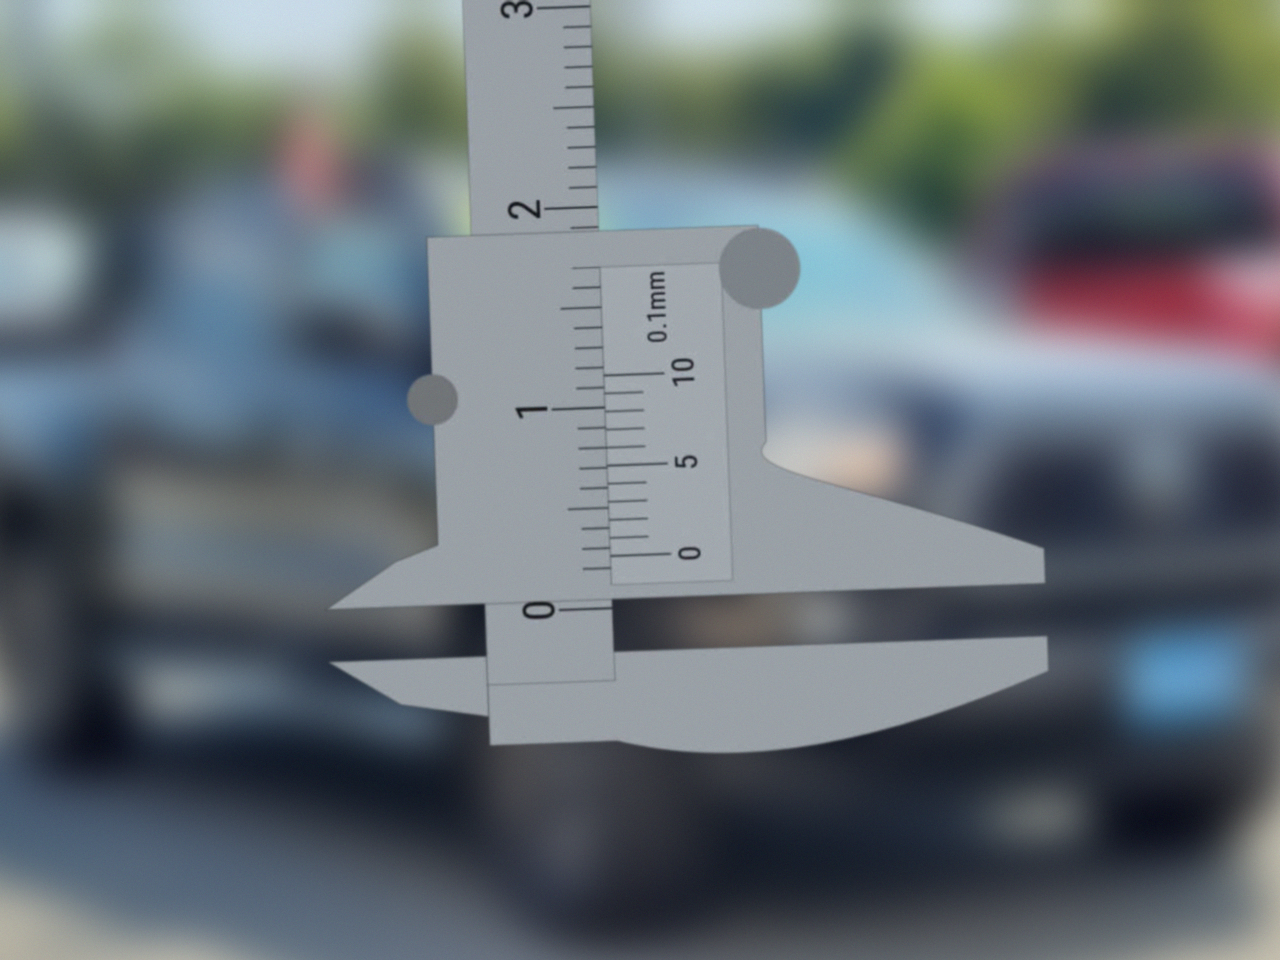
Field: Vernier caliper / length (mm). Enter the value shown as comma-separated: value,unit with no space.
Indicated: 2.6,mm
